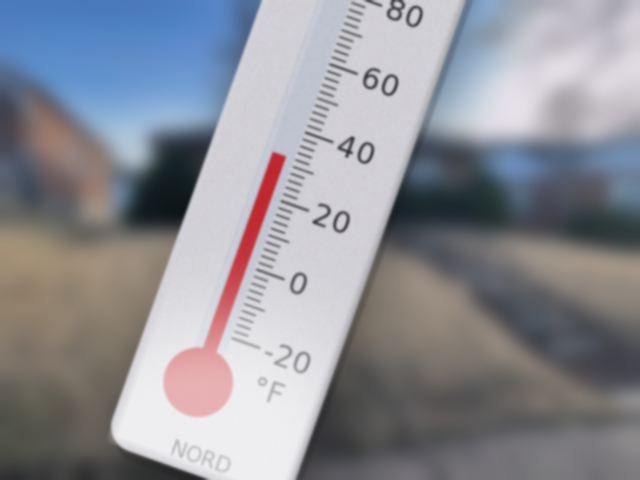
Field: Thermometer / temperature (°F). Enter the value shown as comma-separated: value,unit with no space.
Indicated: 32,°F
